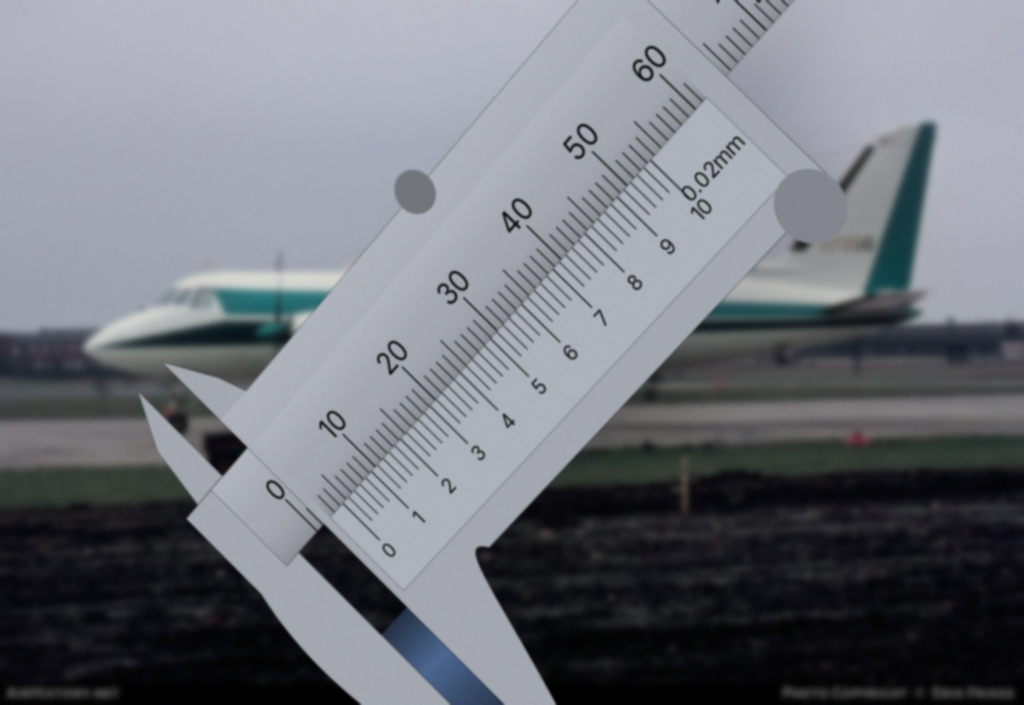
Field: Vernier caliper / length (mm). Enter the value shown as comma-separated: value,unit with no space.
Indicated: 4.4,mm
